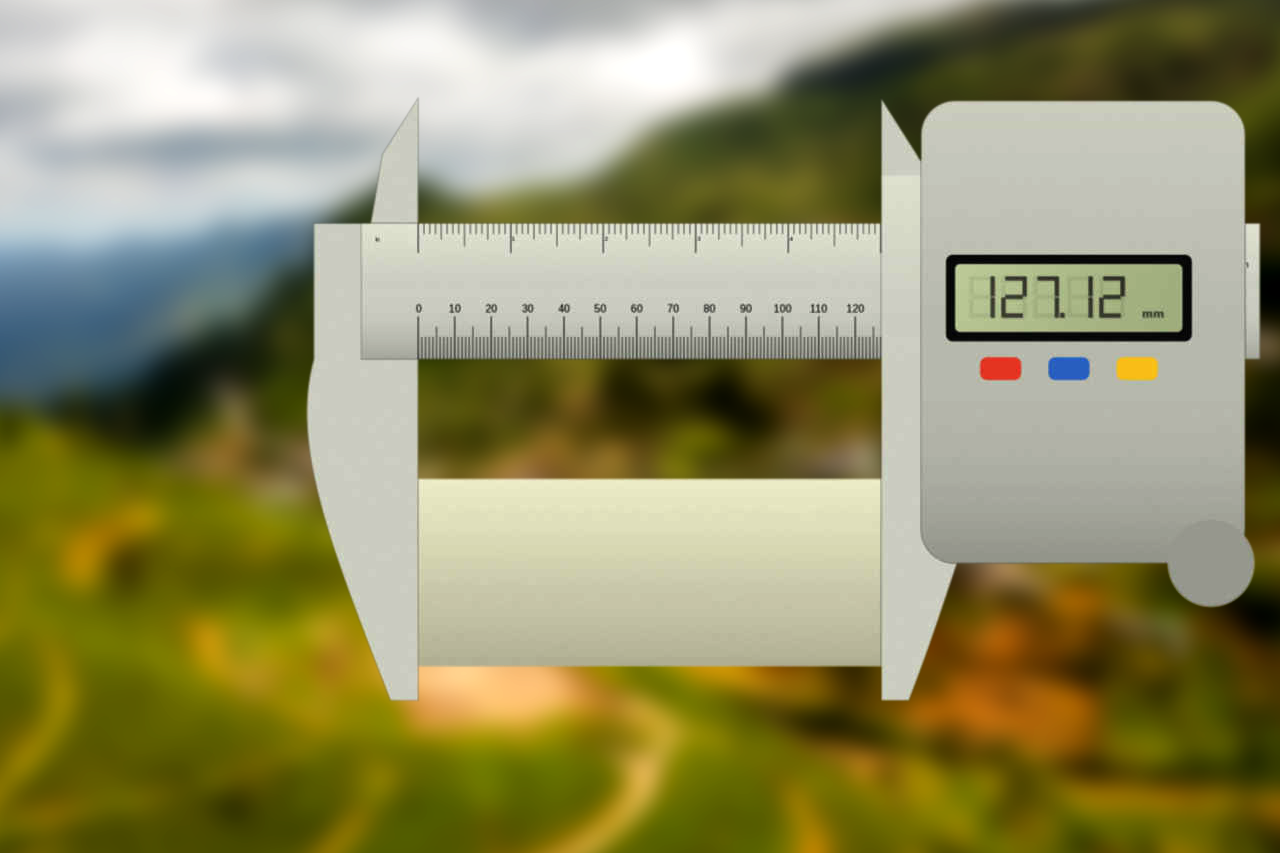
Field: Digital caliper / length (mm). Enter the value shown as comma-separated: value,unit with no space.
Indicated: 127.12,mm
